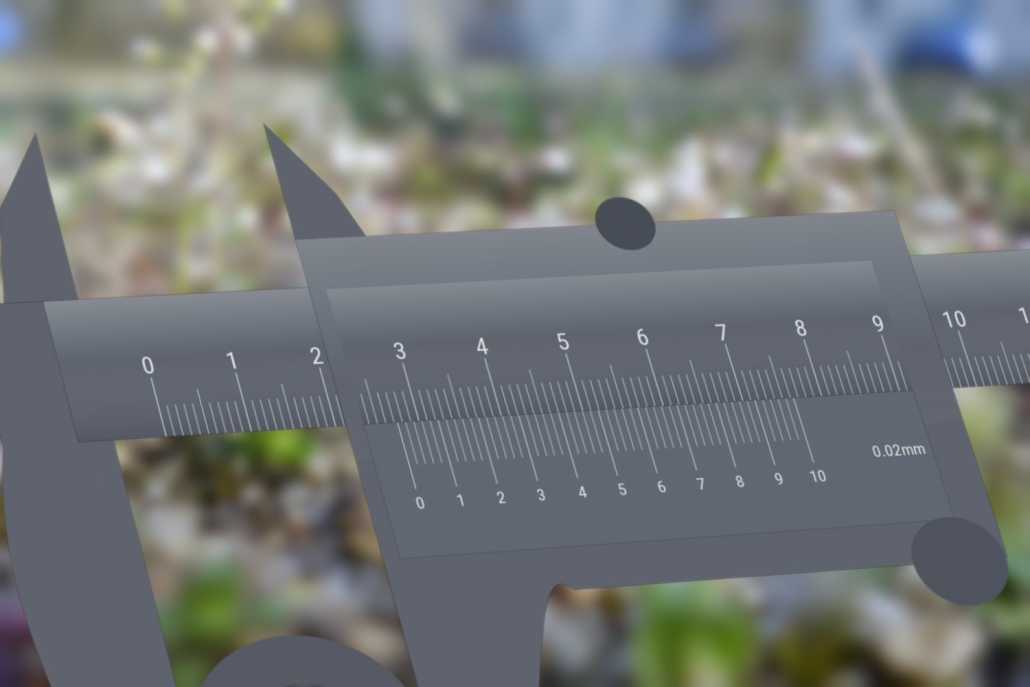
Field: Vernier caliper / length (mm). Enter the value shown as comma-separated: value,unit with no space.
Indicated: 27.4,mm
